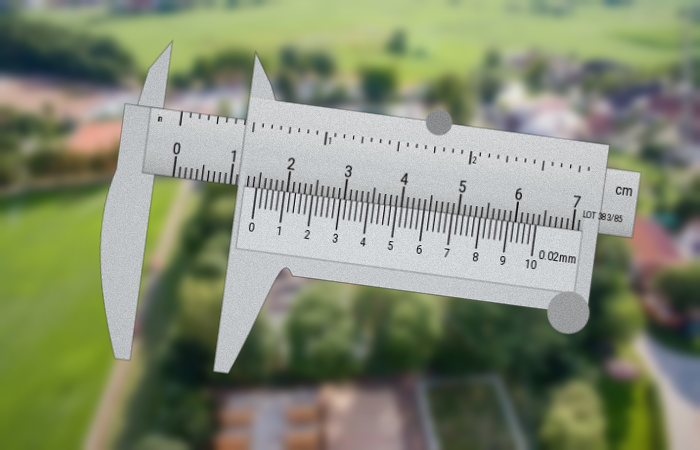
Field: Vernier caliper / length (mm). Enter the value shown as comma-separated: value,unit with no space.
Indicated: 14.6,mm
